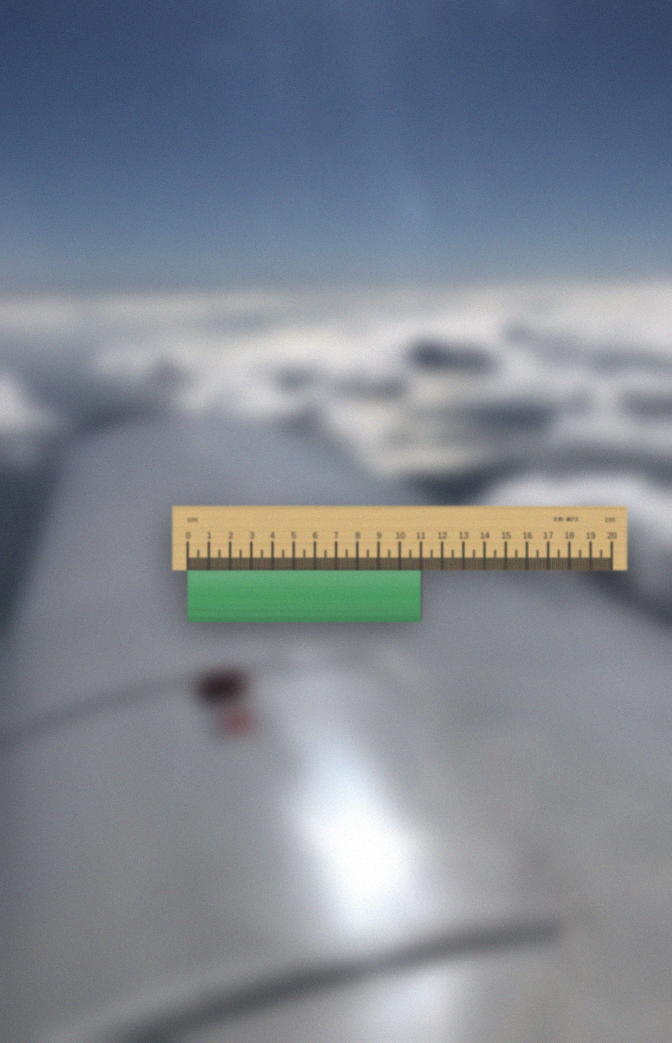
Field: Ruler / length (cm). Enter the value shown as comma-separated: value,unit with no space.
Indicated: 11,cm
